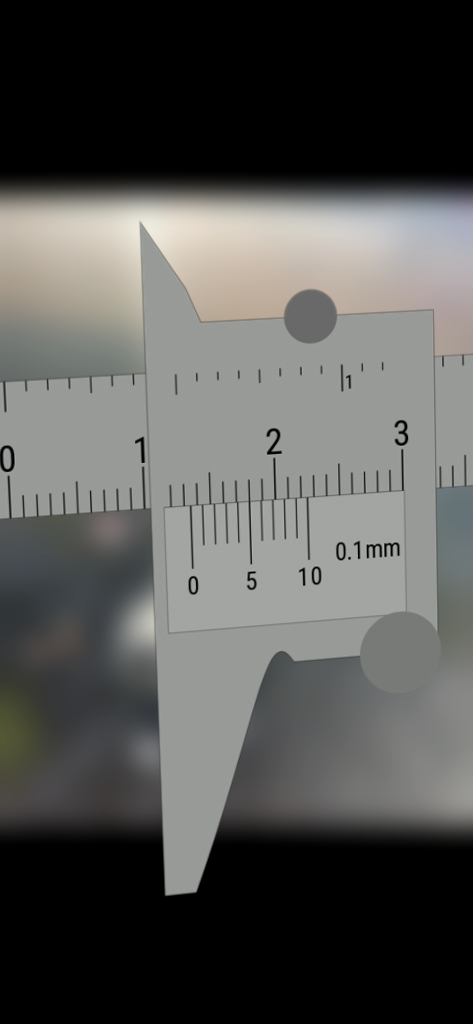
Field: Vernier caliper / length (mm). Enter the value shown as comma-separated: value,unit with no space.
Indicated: 13.5,mm
